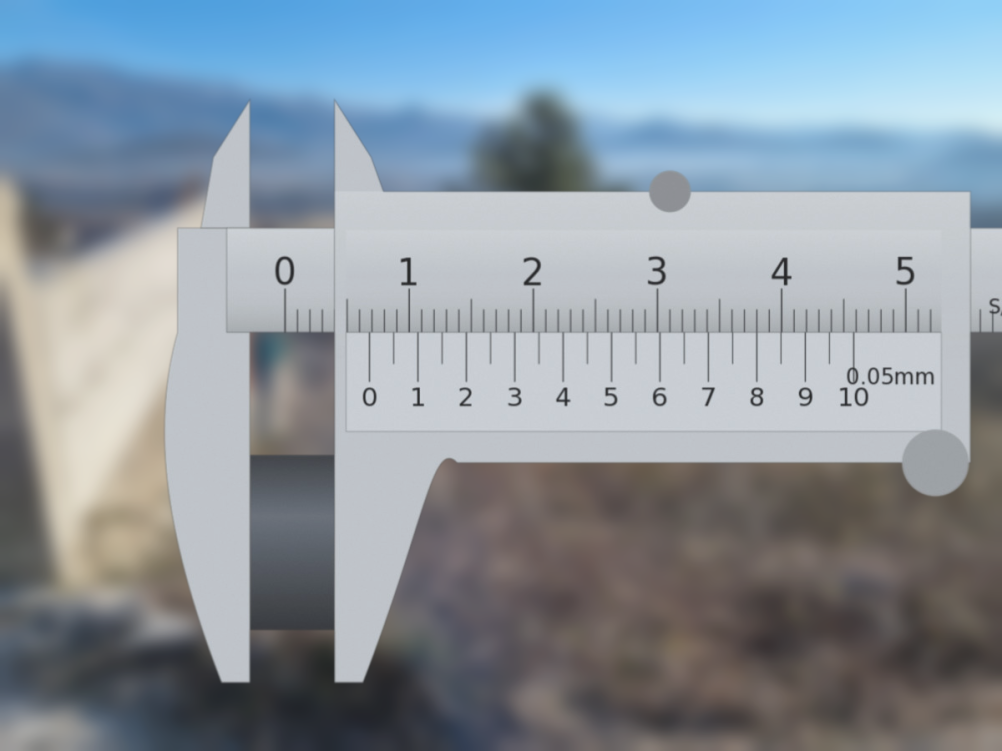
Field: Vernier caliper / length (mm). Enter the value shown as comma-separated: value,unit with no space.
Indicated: 6.8,mm
